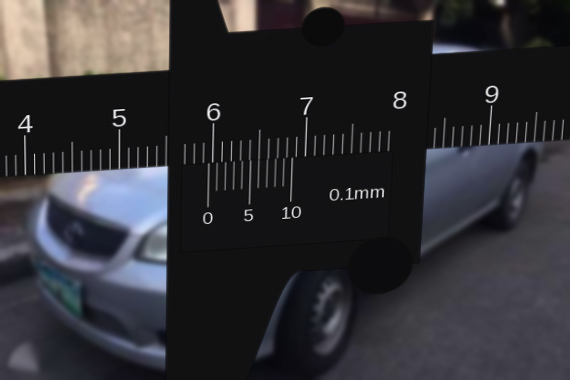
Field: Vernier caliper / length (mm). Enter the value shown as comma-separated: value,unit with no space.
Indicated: 59.6,mm
